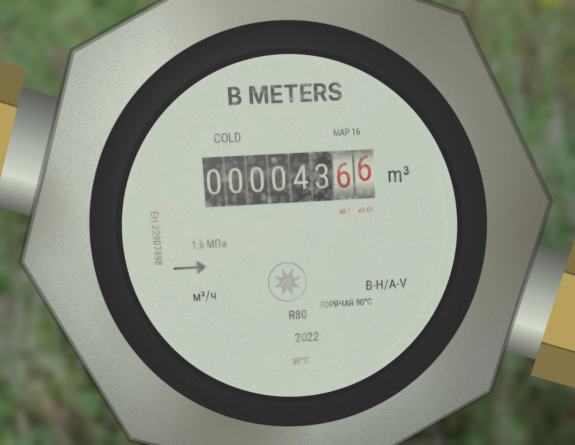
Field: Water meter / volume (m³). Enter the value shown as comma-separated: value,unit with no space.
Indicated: 43.66,m³
